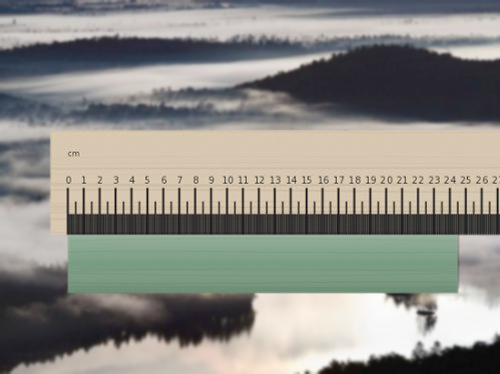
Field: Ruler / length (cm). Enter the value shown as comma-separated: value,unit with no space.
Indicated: 24.5,cm
